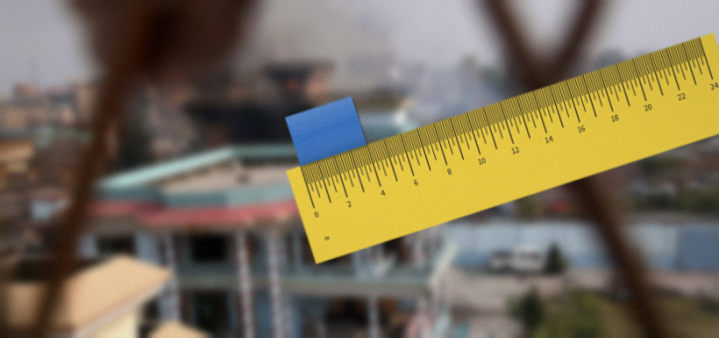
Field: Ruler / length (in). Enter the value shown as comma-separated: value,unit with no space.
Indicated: 4,in
